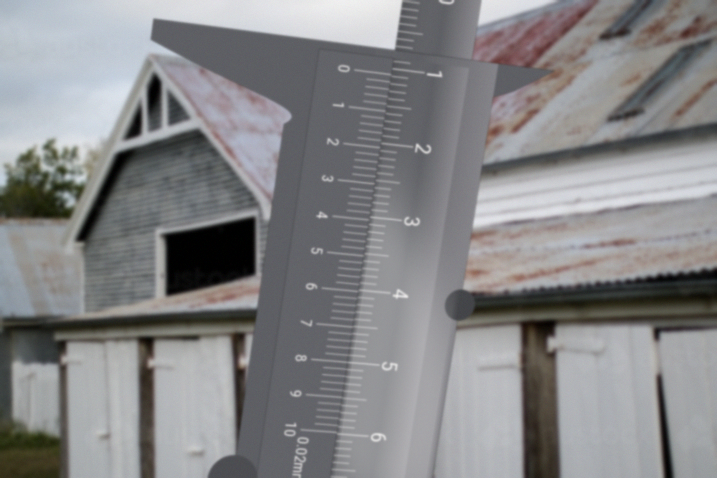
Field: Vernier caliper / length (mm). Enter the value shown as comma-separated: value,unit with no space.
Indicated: 10.8,mm
